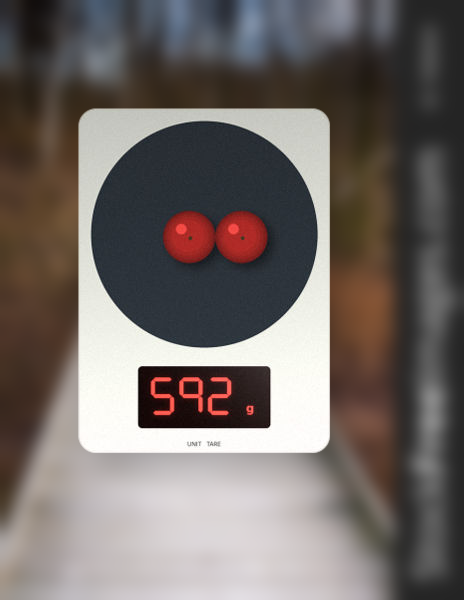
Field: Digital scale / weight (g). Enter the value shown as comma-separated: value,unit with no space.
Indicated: 592,g
